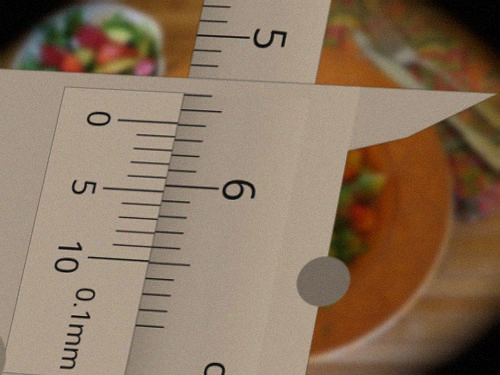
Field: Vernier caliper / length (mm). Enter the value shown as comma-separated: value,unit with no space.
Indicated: 55.9,mm
